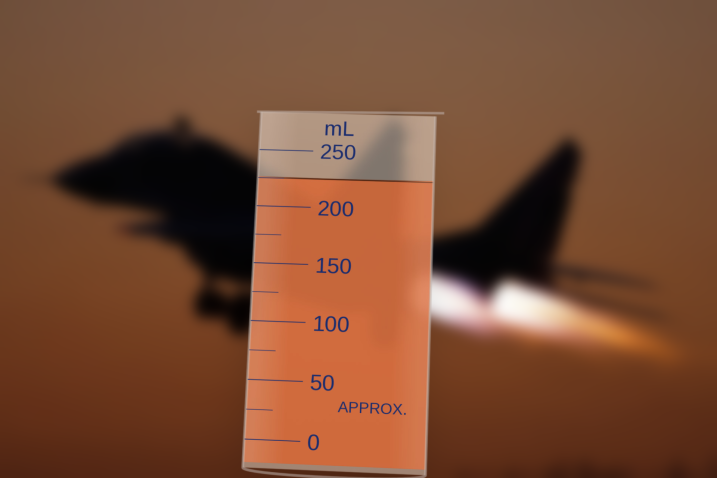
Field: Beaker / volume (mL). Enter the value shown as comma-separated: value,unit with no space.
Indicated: 225,mL
